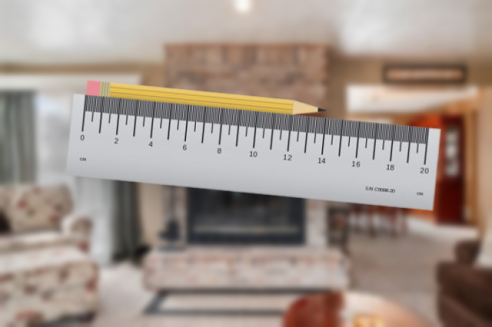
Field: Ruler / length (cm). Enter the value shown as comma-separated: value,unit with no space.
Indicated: 14,cm
